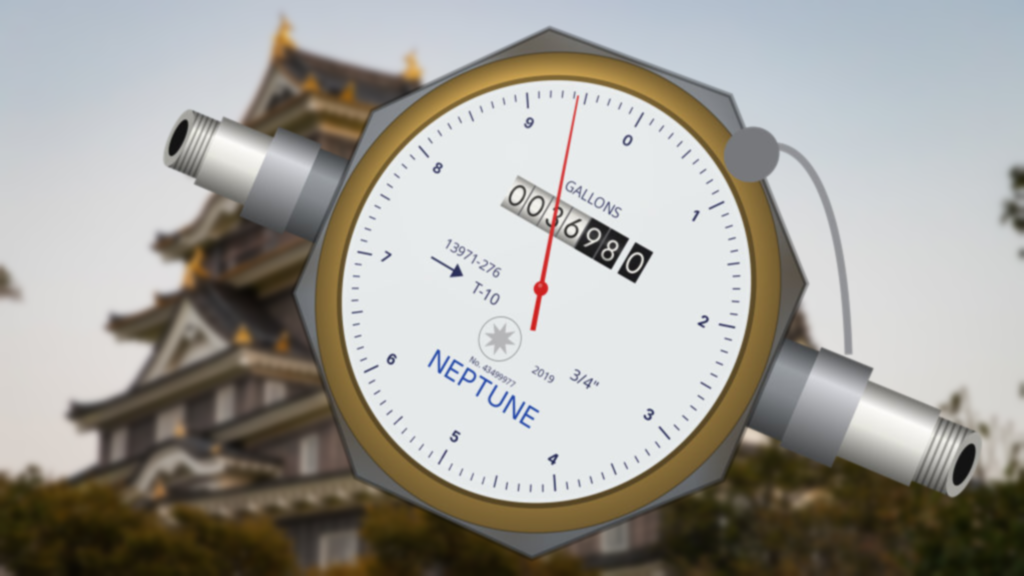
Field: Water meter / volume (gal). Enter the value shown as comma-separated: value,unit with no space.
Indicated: 36979.4,gal
